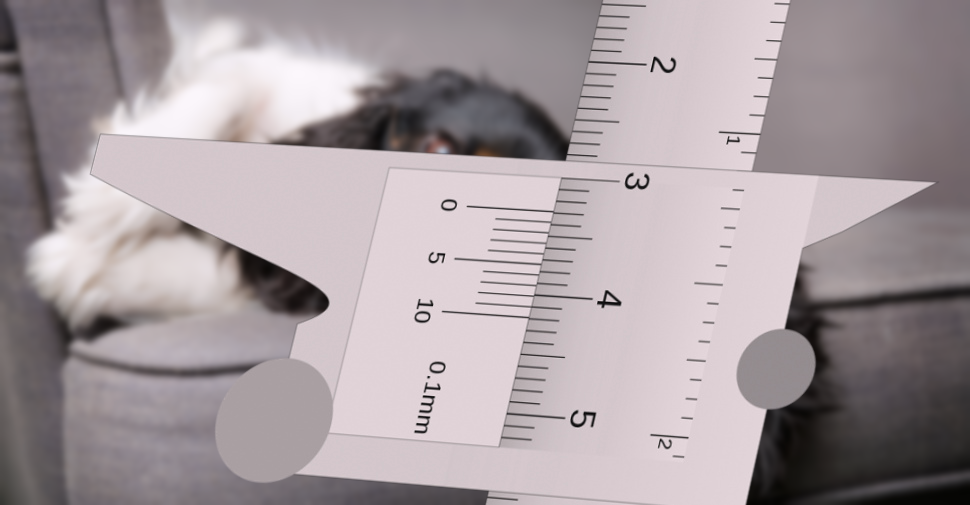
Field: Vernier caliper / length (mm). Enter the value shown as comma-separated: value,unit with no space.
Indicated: 32.9,mm
